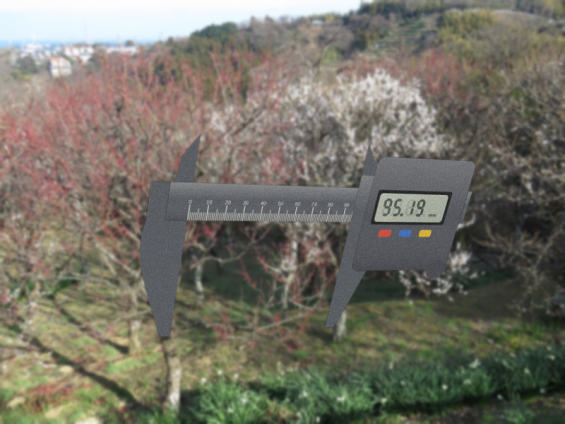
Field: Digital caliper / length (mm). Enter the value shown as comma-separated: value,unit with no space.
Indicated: 95.19,mm
